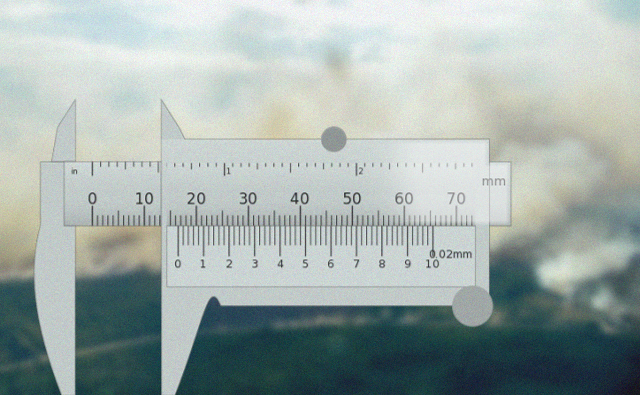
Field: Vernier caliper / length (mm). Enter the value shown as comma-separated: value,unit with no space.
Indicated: 16.5,mm
